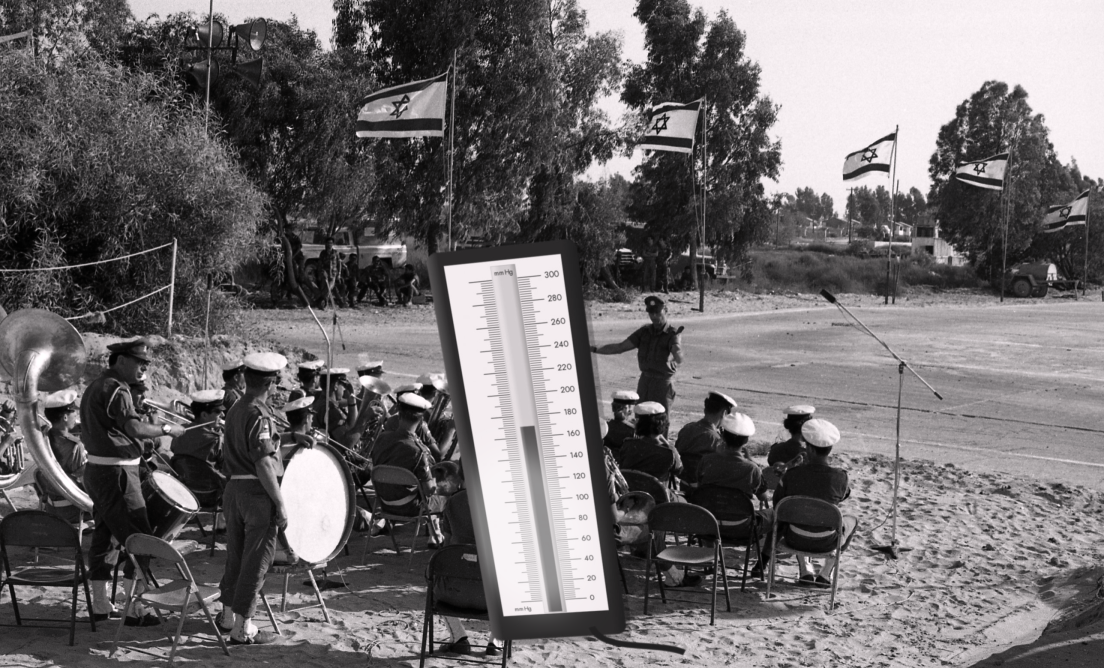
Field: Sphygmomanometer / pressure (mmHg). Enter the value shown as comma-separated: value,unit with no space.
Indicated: 170,mmHg
